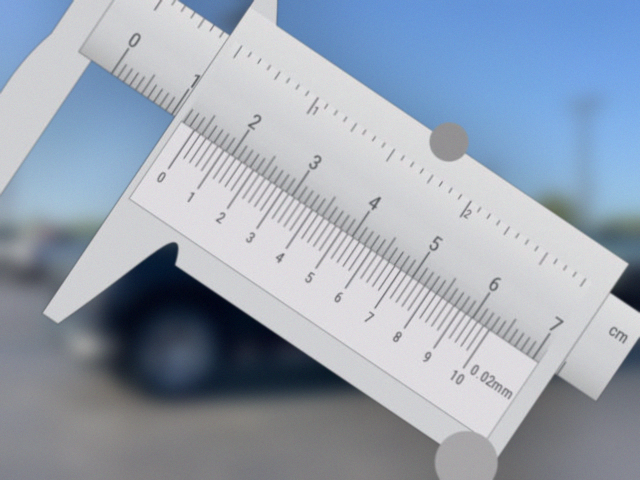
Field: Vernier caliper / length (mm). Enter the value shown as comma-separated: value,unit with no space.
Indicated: 13.8,mm
